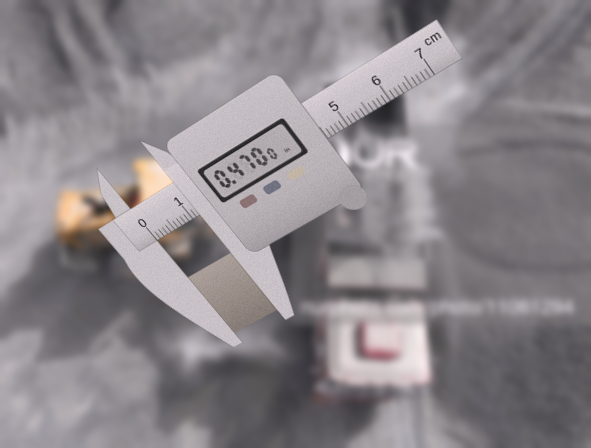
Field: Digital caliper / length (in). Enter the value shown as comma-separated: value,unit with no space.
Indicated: 0.4700,in
